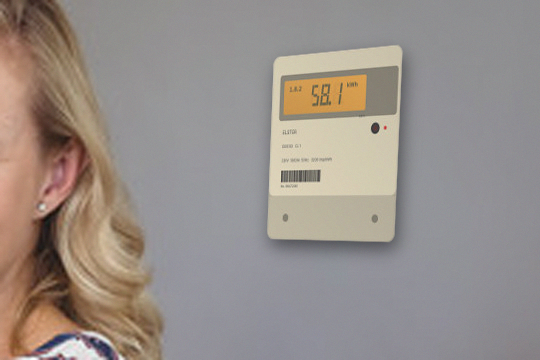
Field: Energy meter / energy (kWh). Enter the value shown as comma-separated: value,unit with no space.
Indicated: 58.1,kWh
